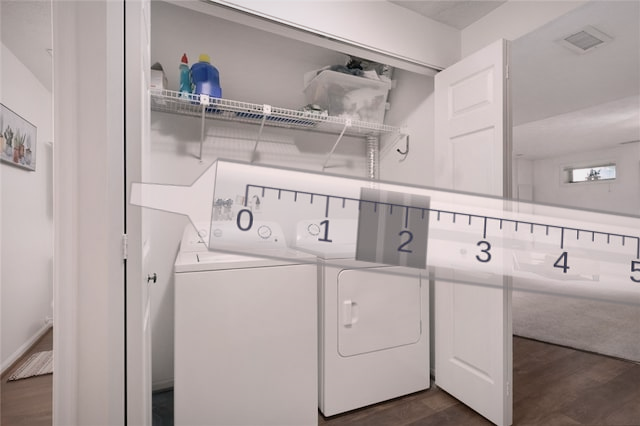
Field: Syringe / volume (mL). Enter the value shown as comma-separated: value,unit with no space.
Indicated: 1.4,mL
